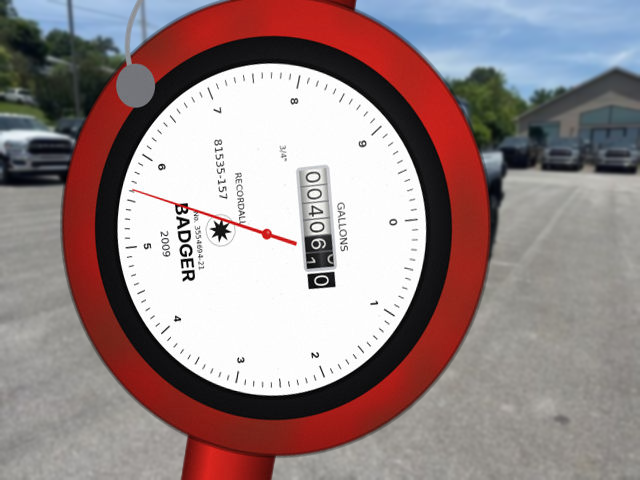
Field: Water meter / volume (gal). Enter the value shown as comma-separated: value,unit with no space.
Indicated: 40605.6,gal
